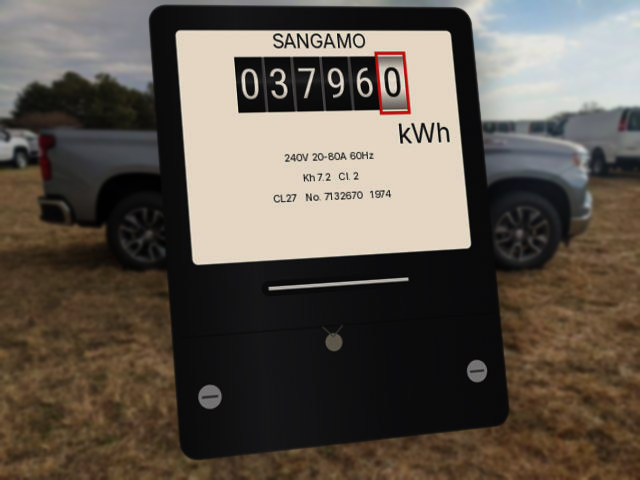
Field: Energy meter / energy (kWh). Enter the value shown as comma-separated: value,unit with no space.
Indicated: 3796.0,kWh
